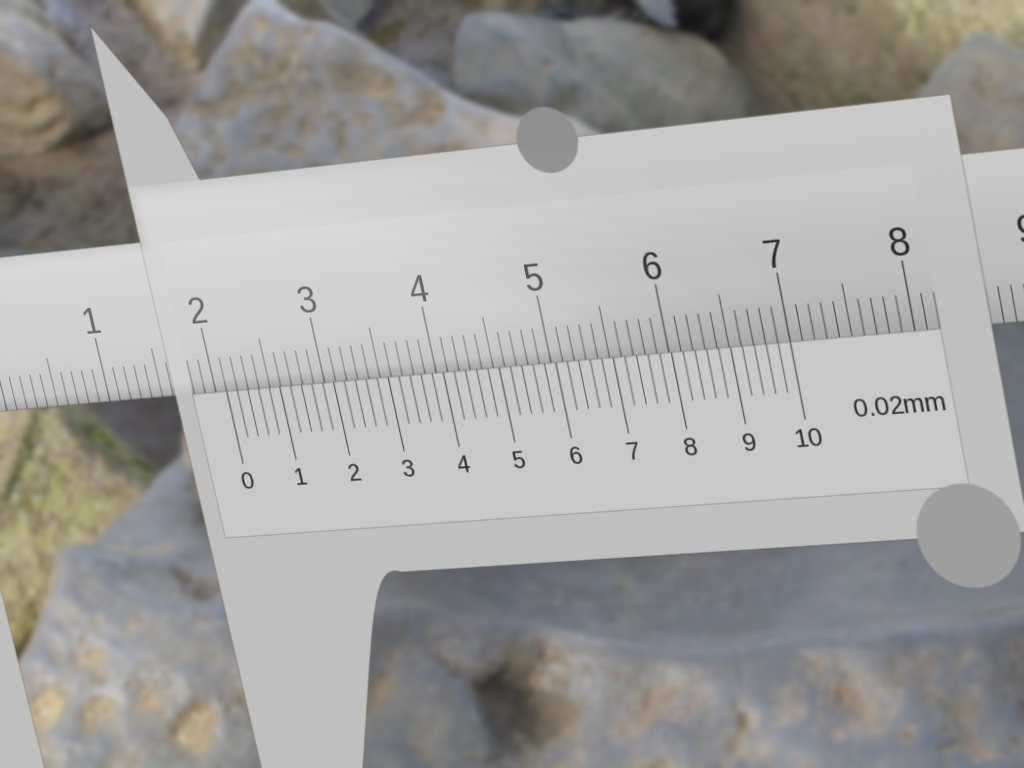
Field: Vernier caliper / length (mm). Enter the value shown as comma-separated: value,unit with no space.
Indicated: 21.0,mm
